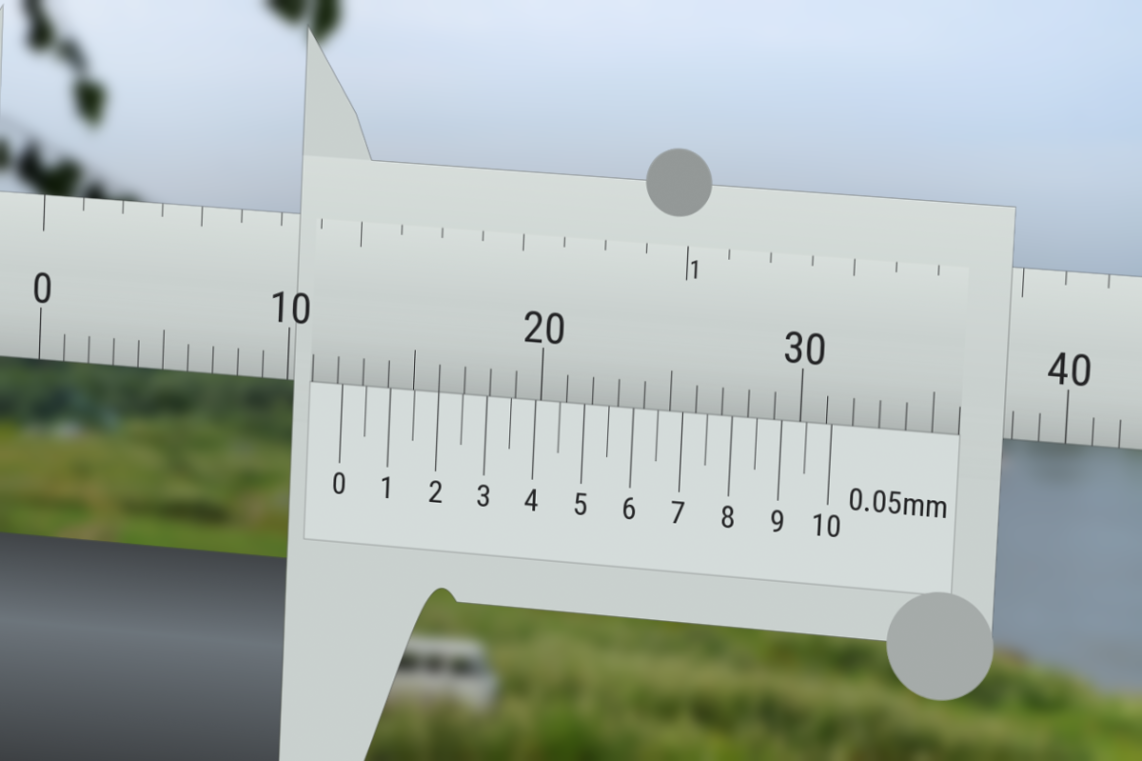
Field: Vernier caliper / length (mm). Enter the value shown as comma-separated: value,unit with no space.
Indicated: 12.20,mm
